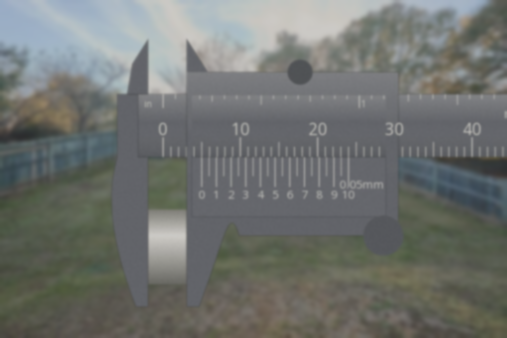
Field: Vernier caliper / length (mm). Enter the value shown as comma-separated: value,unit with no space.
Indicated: 5.0,mm
